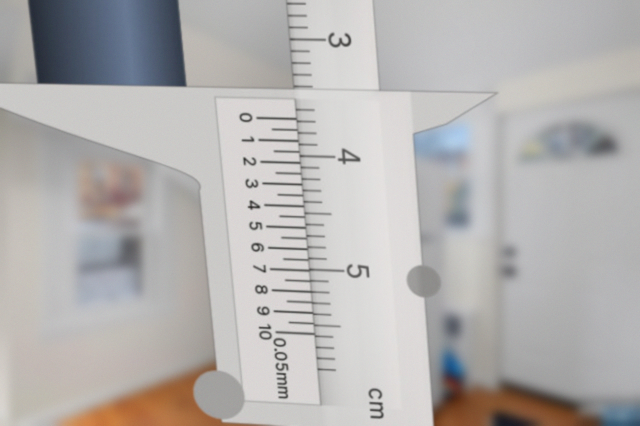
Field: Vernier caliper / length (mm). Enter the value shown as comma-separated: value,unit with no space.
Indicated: 36.8,mm
